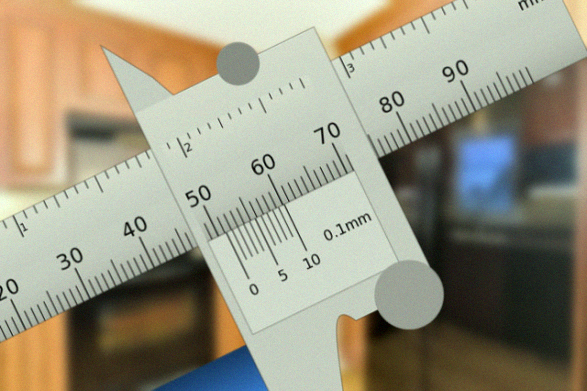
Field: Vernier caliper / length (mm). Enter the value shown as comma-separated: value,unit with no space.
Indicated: 51.2,mm
